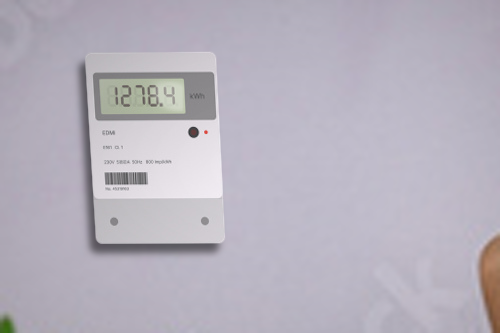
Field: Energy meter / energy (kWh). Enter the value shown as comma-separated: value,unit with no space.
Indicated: 1278.4,kWh
